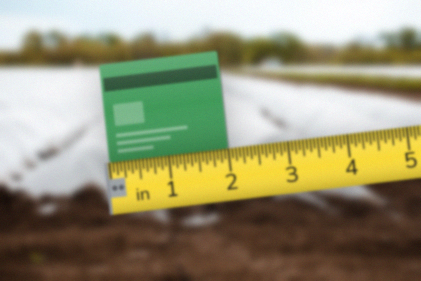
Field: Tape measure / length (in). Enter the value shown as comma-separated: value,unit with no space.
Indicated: 2,in
